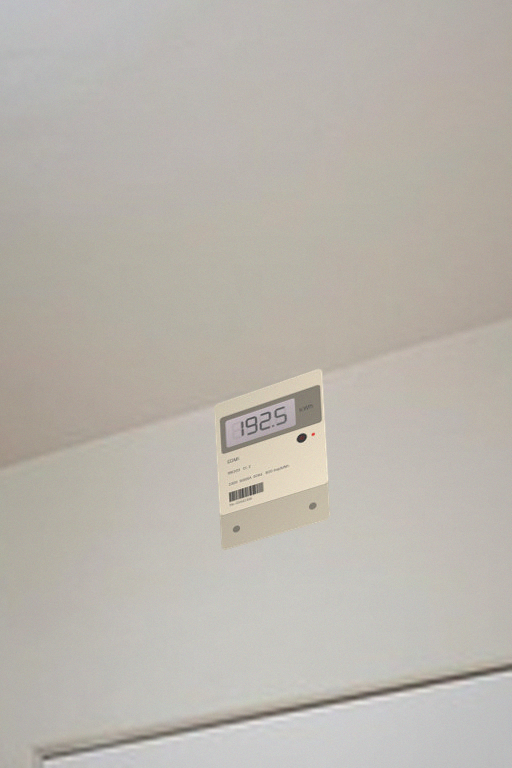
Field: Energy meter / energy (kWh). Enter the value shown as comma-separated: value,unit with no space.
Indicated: 192.5,kWh
